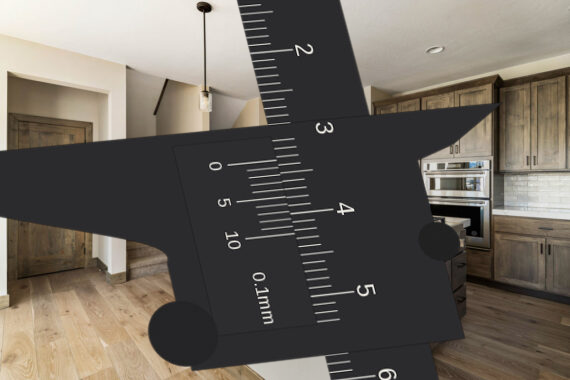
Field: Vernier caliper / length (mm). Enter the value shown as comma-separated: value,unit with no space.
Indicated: 33.4,mm
